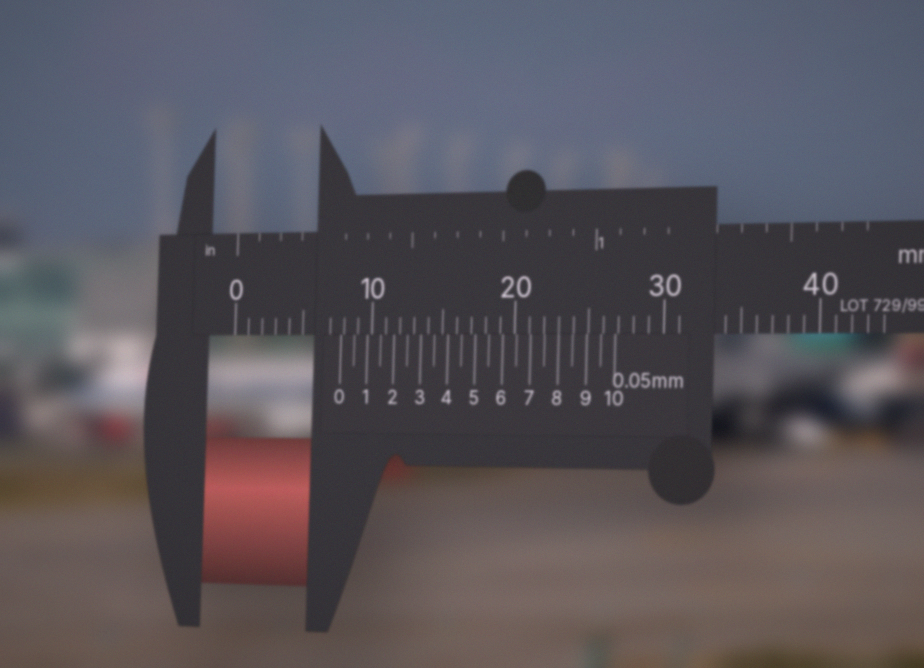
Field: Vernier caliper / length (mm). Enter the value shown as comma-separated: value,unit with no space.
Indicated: 7.8,mm
